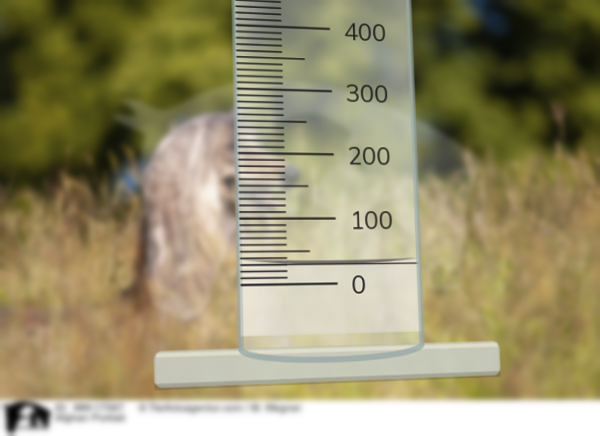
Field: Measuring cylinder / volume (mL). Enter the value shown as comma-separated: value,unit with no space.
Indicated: 30,mL
